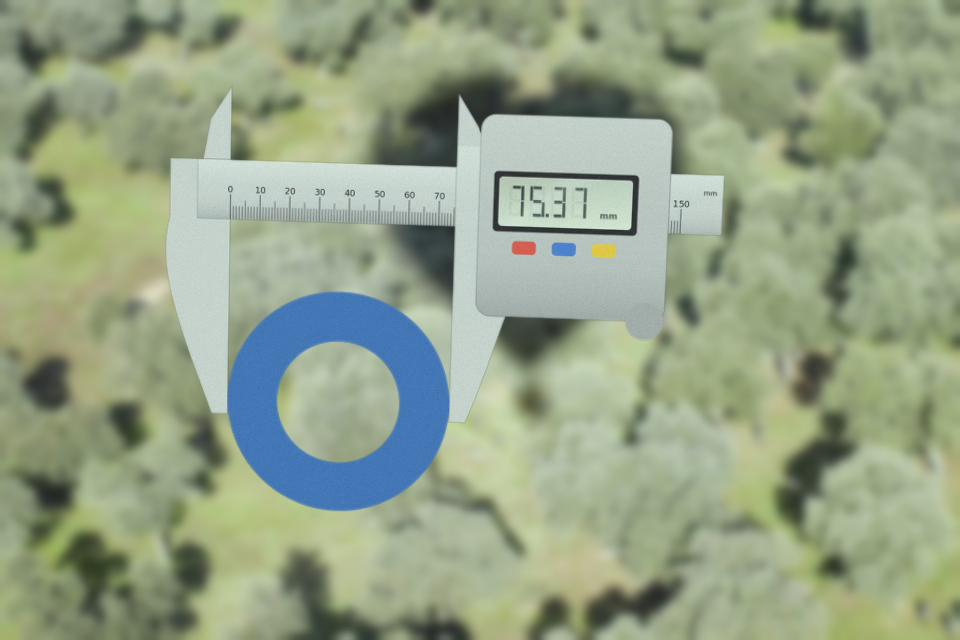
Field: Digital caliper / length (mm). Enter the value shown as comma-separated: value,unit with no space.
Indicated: 75.37,mm
